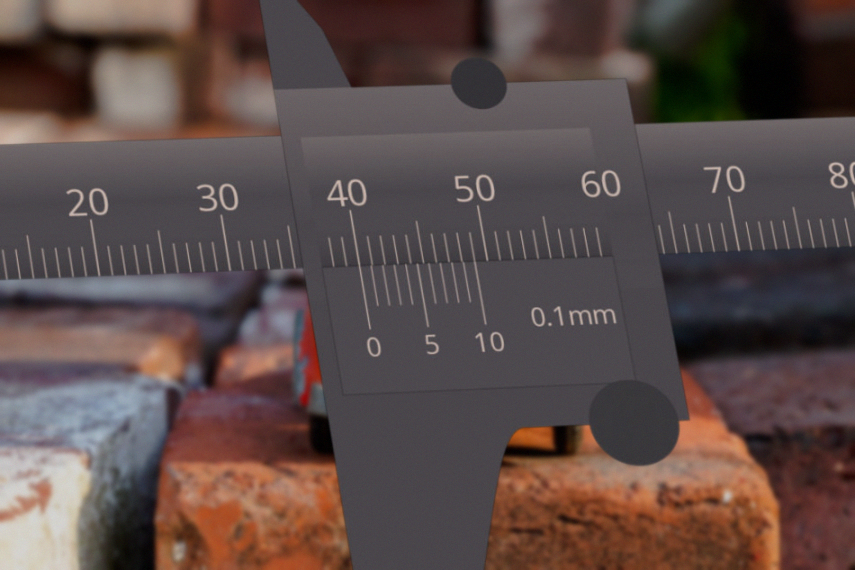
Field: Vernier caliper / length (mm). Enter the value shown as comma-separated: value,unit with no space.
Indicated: 40.0,mm
